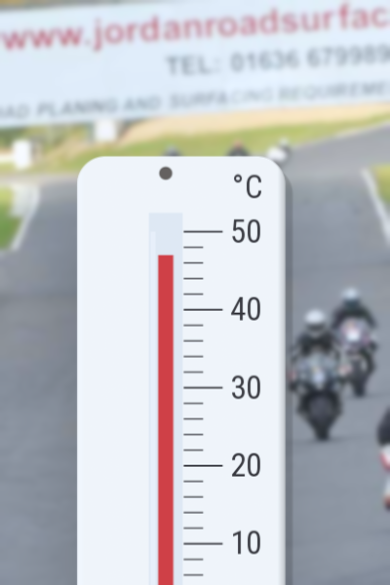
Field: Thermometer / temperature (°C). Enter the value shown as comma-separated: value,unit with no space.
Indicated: 47,°C
